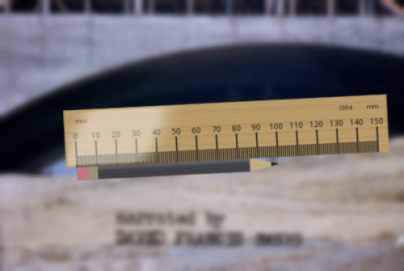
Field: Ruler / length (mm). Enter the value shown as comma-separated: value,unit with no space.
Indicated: 100,mm
